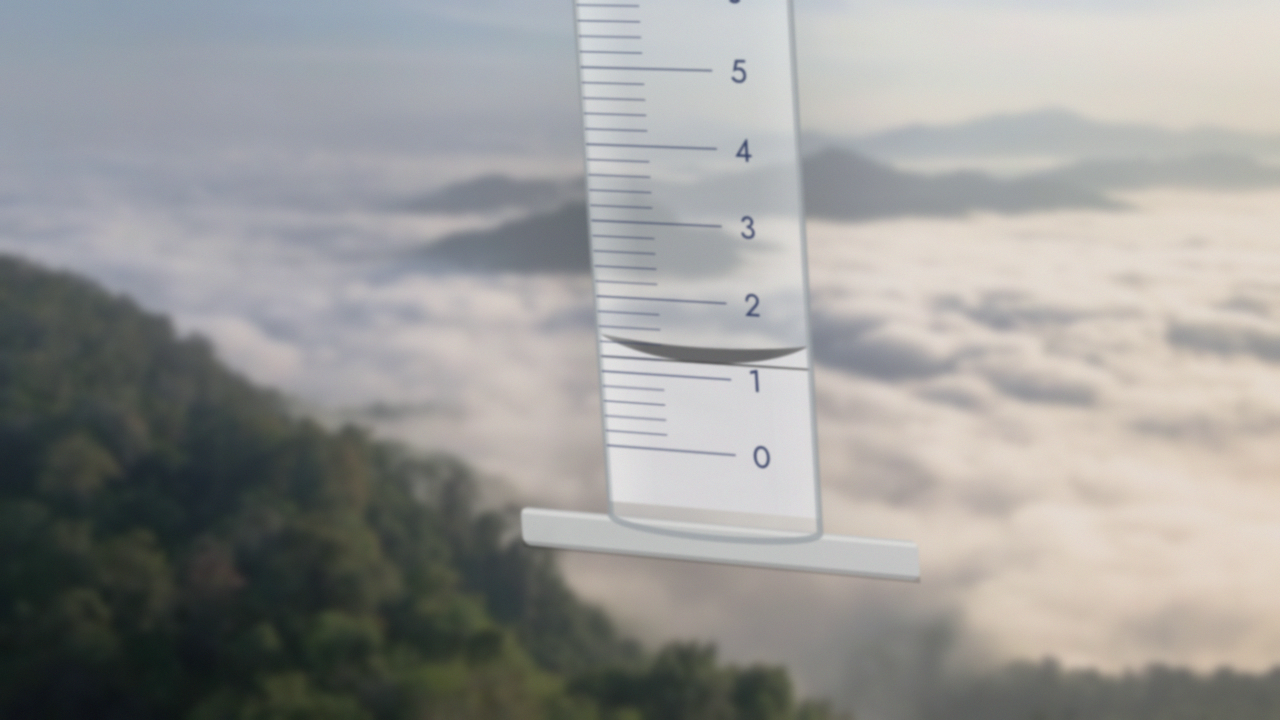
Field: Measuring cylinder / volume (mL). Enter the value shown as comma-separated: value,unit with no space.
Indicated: 1.2,mL
